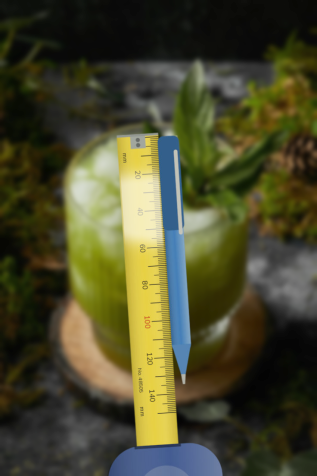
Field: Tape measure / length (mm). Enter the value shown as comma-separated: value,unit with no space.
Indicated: 135,mm
